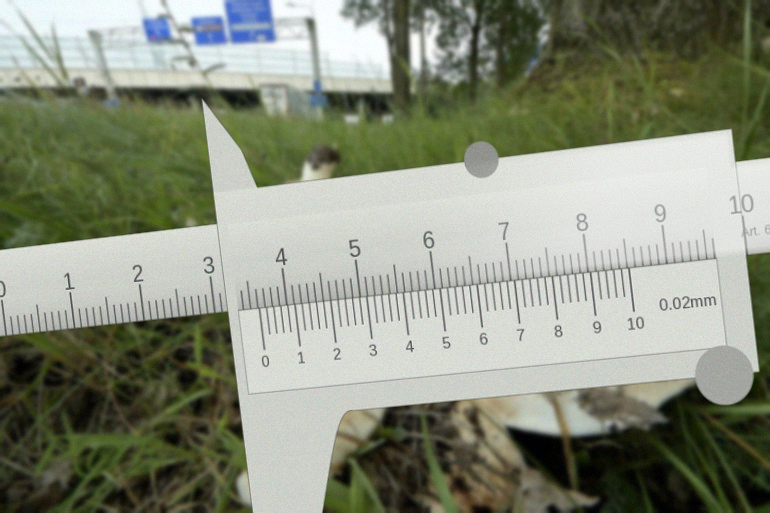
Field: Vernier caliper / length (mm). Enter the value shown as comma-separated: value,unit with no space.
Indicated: 36.2,mm
